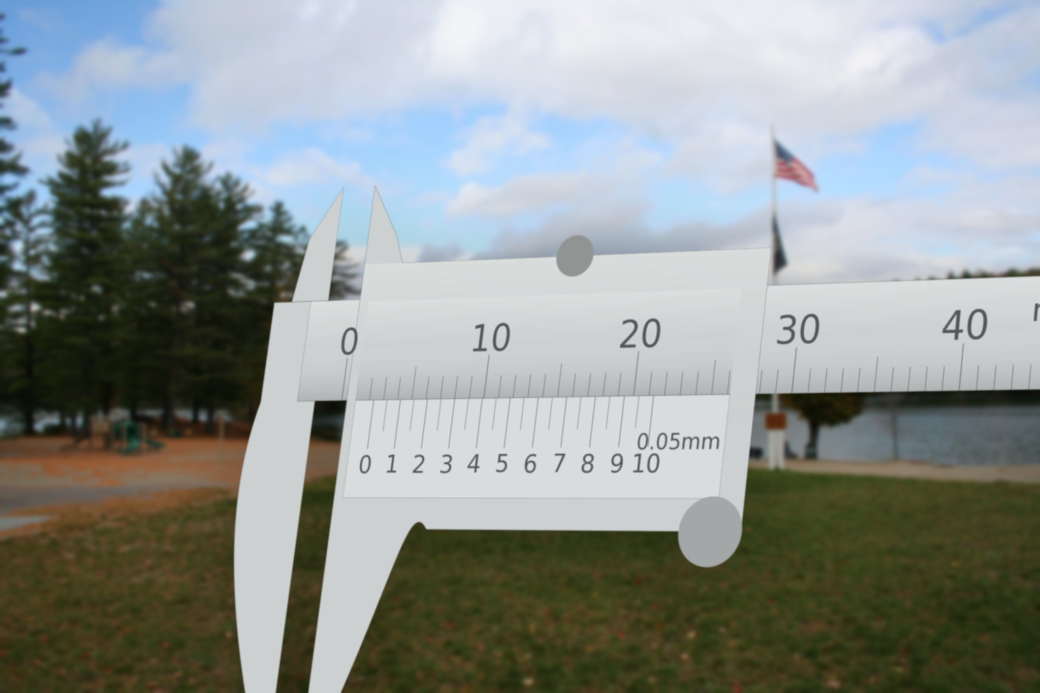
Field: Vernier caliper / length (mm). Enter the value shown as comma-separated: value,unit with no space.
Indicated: 2.3,mm
